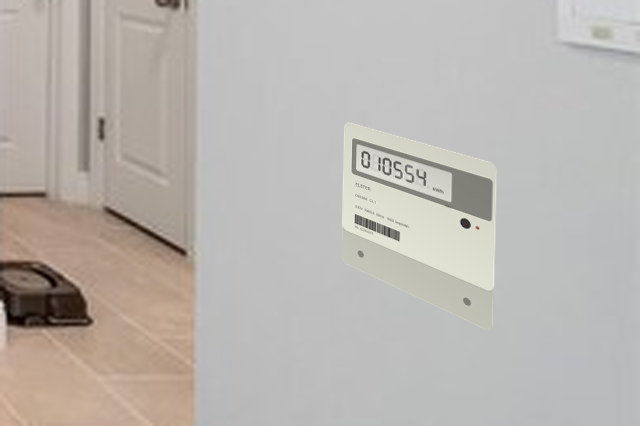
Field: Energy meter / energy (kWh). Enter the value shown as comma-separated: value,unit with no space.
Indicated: 10554,kWh
